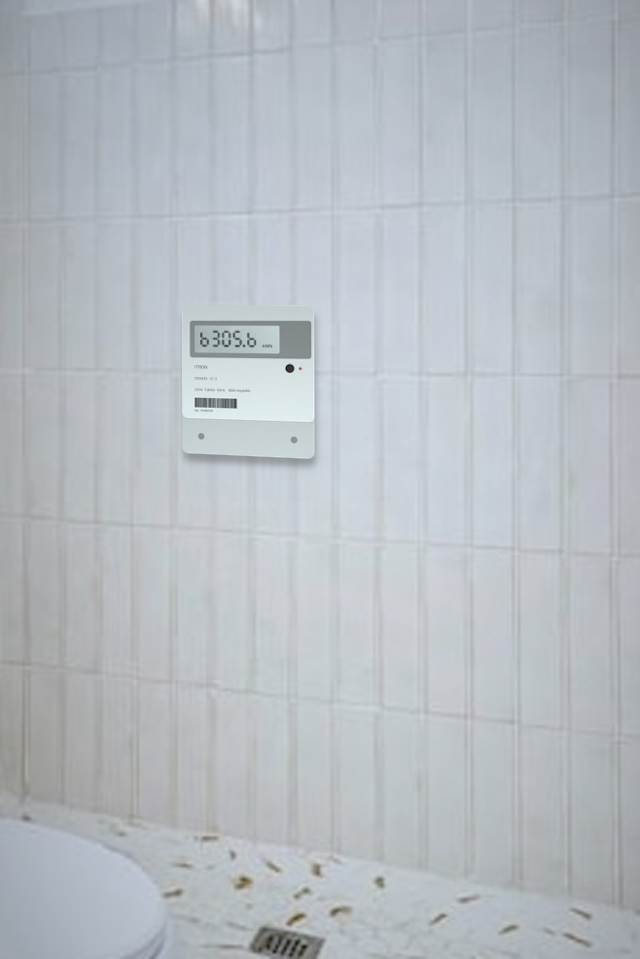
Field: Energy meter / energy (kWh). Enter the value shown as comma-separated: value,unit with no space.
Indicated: 6305.6,kWh
